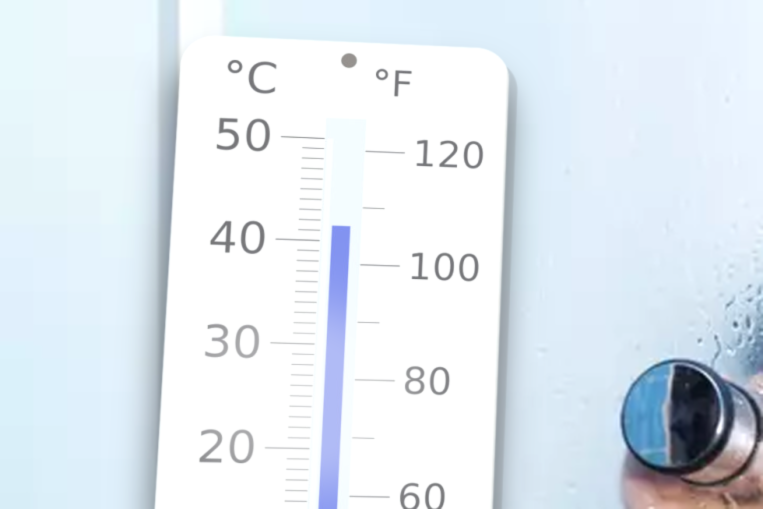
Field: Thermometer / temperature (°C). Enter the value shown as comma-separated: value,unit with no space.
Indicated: 41.5,°C
